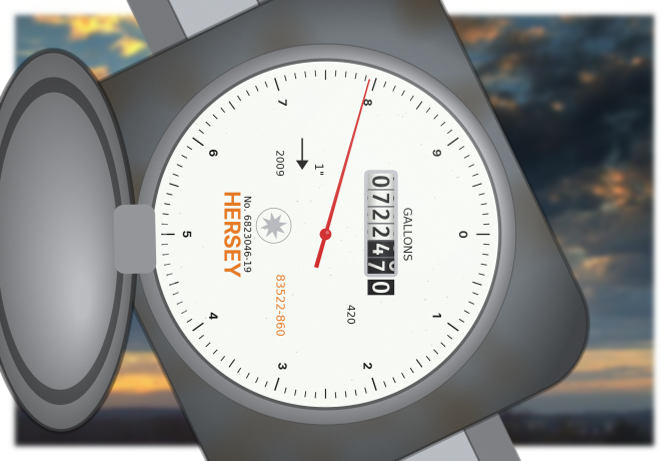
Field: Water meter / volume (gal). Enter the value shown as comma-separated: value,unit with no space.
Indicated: 722467.9,gal
